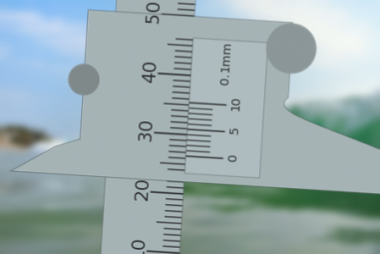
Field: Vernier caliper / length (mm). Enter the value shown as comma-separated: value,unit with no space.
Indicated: 26.4,mm
